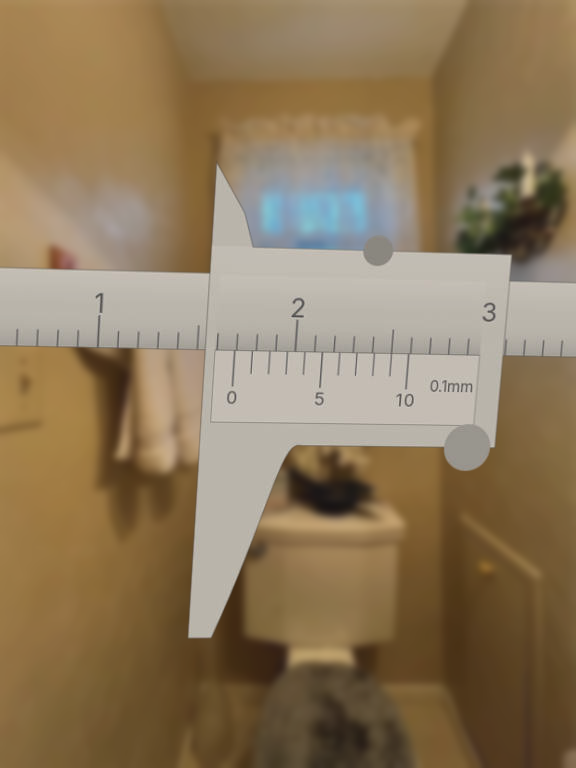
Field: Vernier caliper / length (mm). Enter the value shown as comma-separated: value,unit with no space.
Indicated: 16.9,mm
